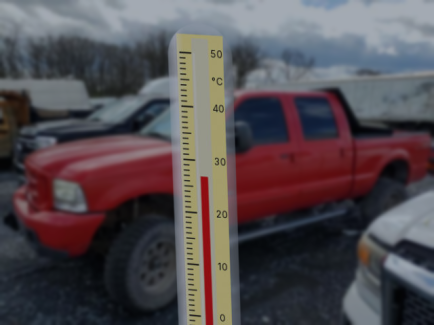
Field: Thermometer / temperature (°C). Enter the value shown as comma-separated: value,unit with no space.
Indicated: 27,°C
